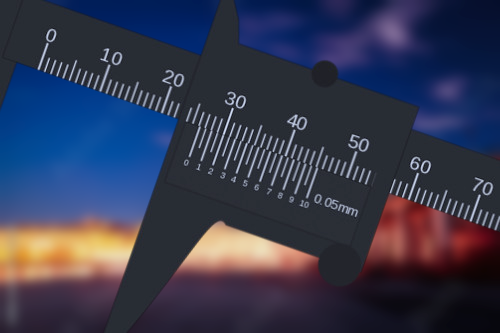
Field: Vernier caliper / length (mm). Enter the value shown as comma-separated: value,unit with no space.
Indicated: 26.2,mm
